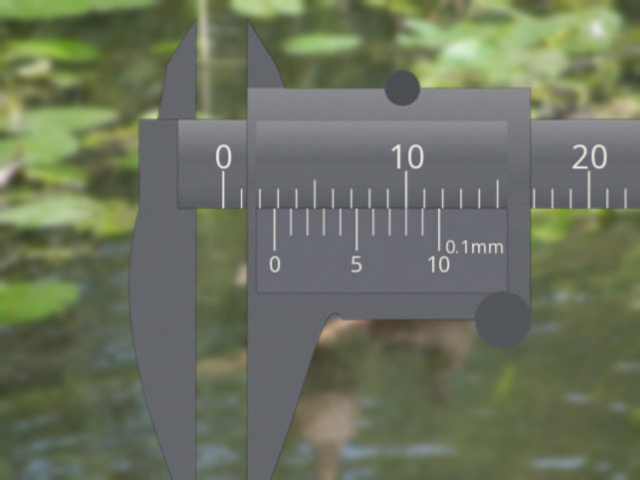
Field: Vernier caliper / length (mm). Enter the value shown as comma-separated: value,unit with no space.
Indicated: 2.8,mm
